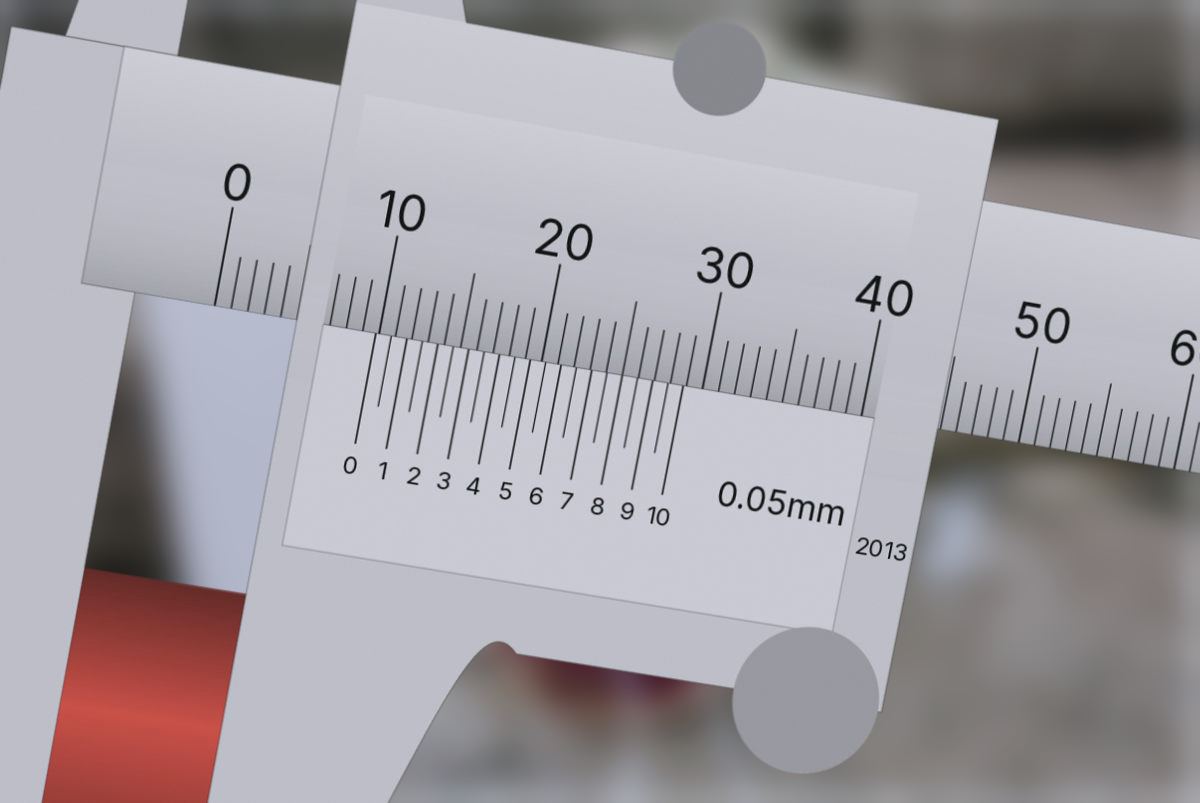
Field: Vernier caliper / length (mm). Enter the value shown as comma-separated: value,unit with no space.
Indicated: 9.8,mm
